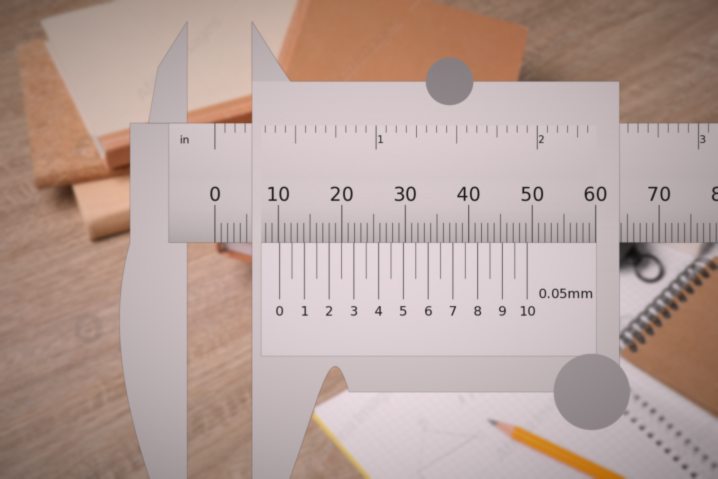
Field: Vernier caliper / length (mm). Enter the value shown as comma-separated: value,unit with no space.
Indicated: 10.2,mm
